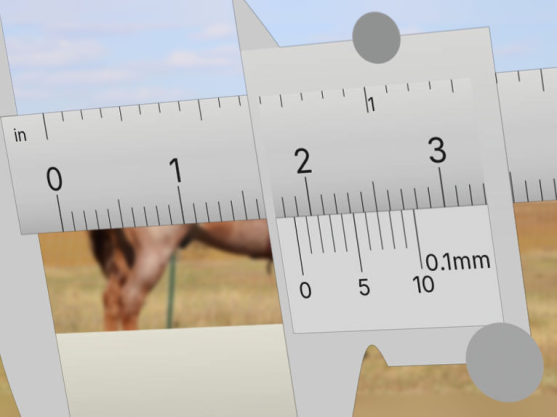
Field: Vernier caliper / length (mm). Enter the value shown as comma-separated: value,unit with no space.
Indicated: 18.7,mm
